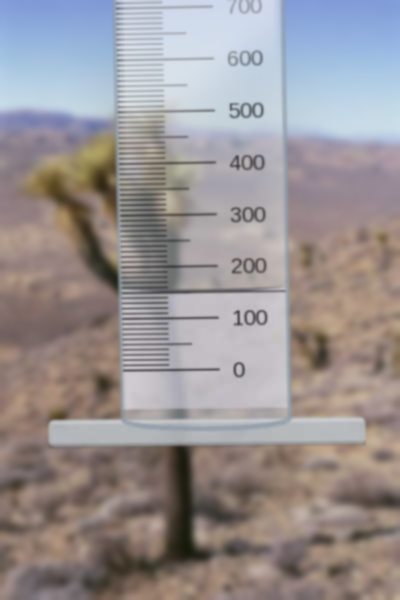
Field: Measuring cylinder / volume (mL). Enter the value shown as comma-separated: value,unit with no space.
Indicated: 150,mL
